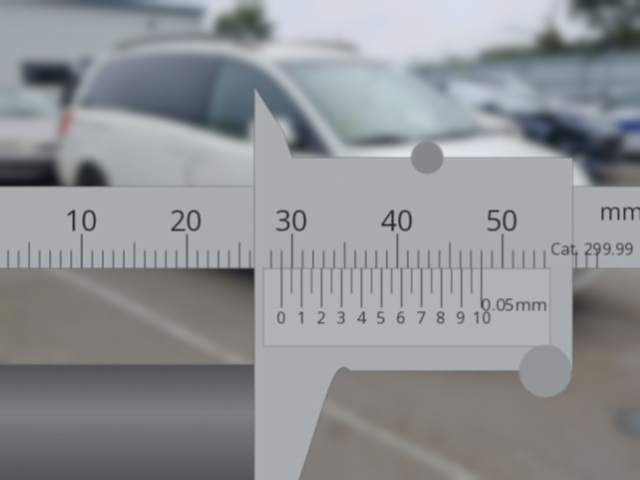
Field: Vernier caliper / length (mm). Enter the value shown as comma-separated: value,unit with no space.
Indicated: 29.0,mm
